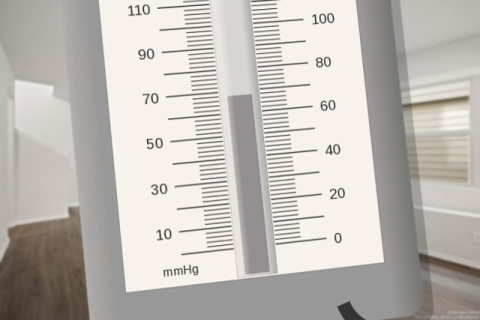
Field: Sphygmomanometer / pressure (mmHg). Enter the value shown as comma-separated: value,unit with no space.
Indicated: 68,mmHg
